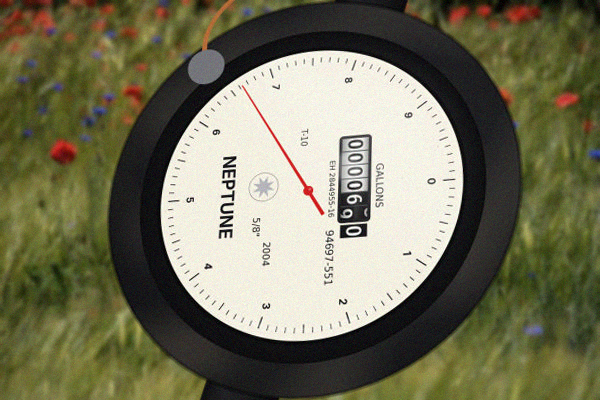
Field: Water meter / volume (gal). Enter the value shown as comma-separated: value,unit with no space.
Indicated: 686.6,gal
